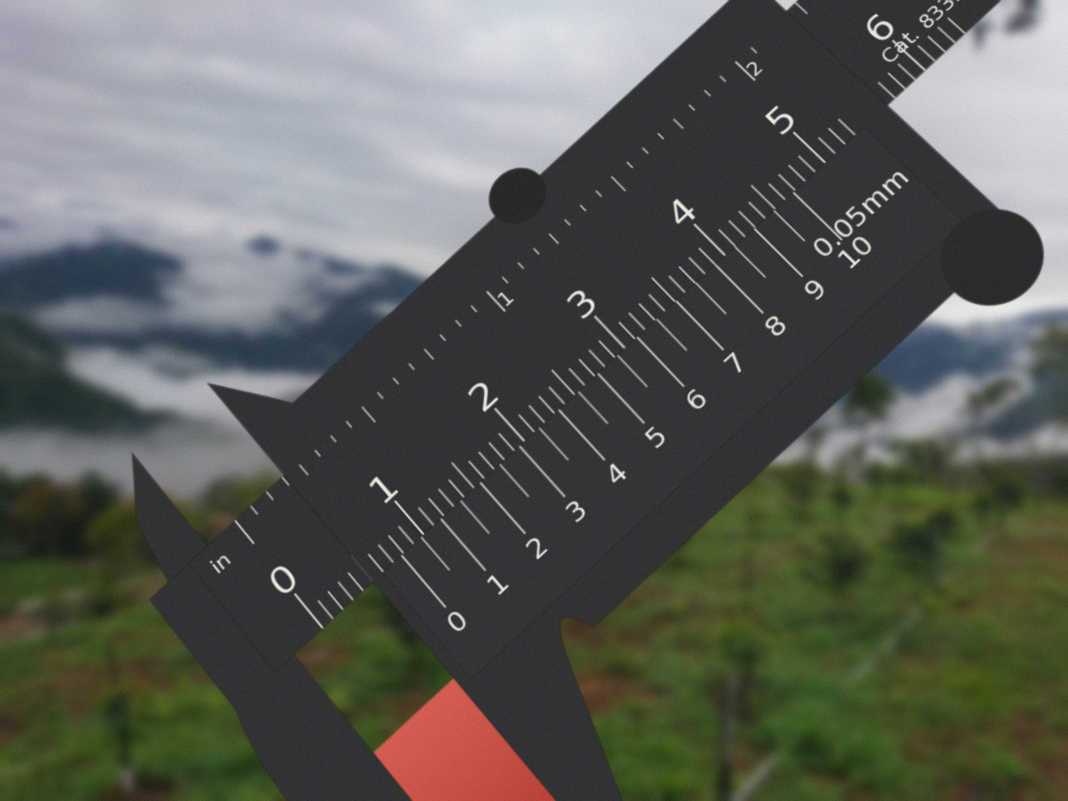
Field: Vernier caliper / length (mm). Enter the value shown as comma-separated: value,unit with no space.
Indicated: 7.8,mm
